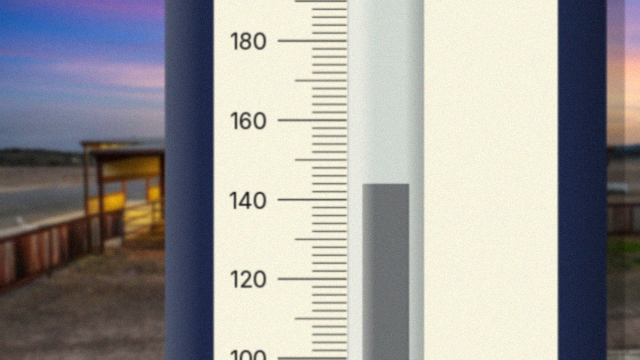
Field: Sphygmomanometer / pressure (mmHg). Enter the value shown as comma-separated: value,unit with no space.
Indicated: 144,mmHg
